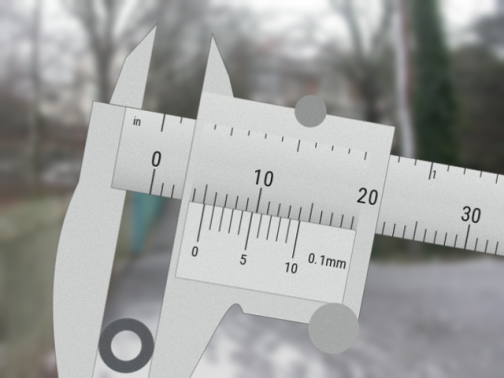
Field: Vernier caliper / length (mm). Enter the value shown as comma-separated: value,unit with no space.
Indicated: 5.1,mm
